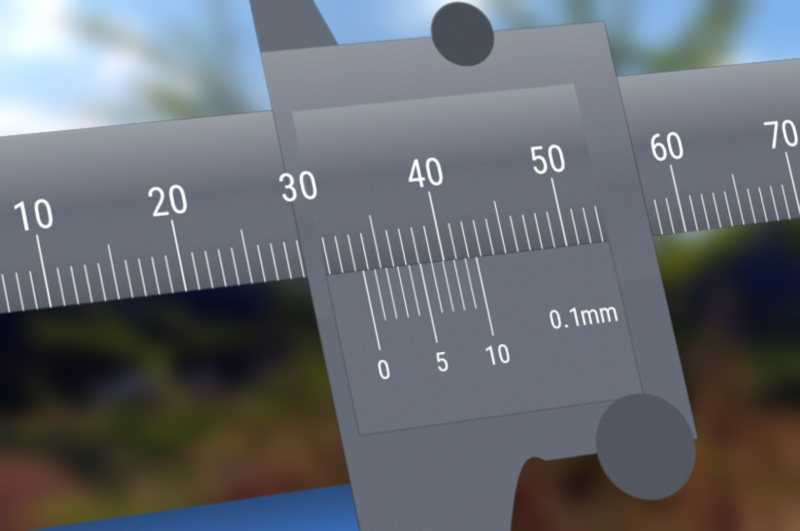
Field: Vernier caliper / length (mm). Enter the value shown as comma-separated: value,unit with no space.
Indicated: 33.6,mm
